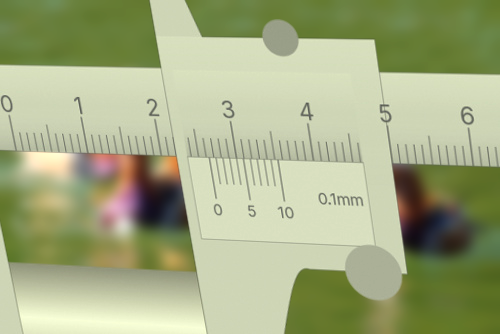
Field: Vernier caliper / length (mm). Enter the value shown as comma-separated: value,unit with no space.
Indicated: 26.4,mm
